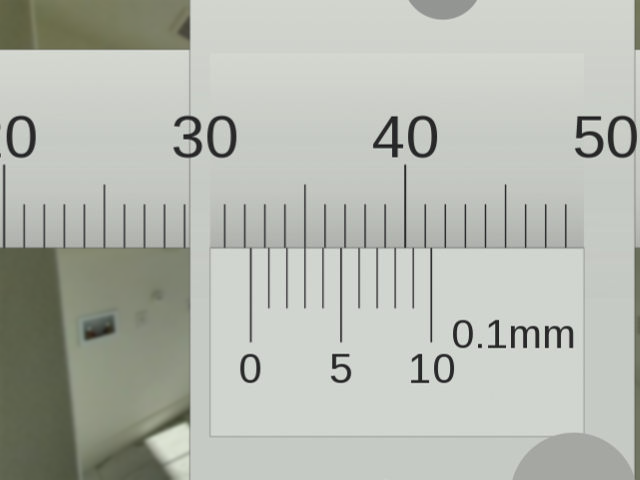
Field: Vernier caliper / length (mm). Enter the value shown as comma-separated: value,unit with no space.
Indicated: 32.3,mm
